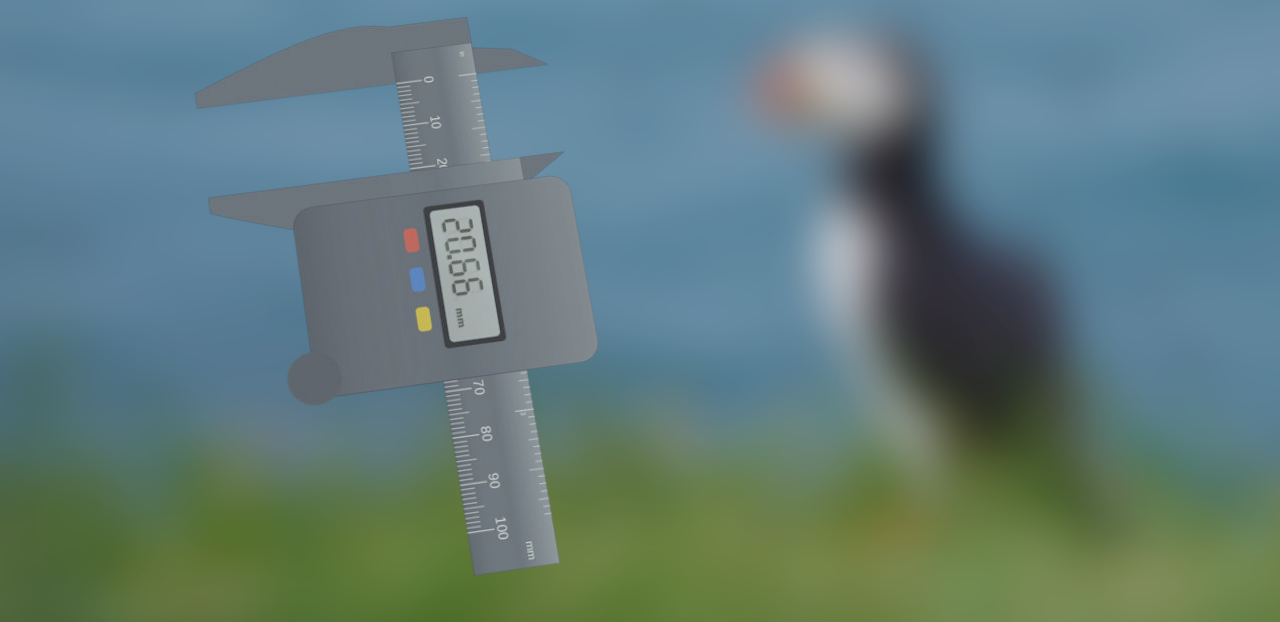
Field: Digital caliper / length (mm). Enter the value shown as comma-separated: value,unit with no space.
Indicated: 20.66,mm
